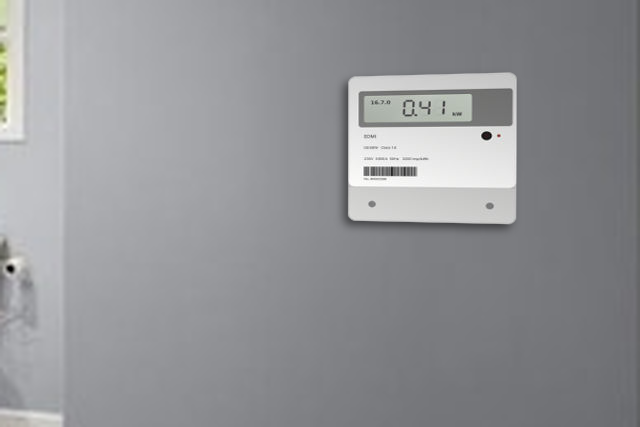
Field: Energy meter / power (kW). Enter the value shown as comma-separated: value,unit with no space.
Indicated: 0.41,kW
